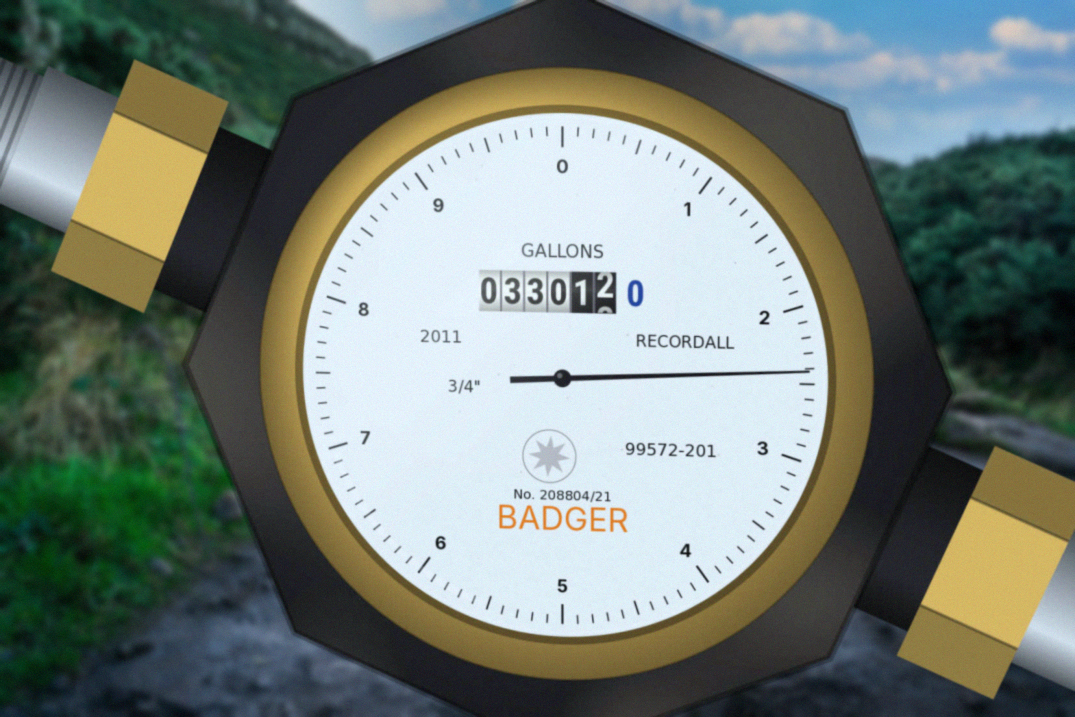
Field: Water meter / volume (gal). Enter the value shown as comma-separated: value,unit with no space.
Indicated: 330122.4,gal
